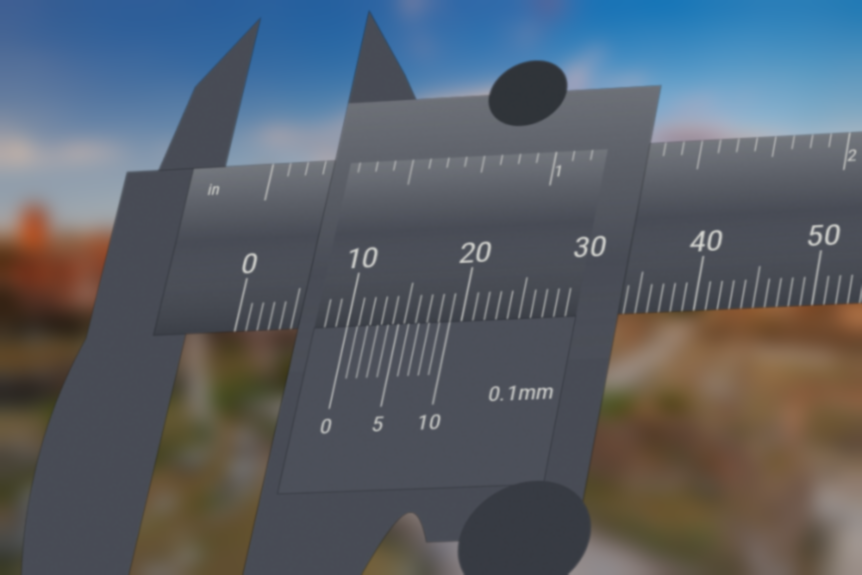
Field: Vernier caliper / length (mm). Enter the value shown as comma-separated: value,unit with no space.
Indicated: 10.0,mm
